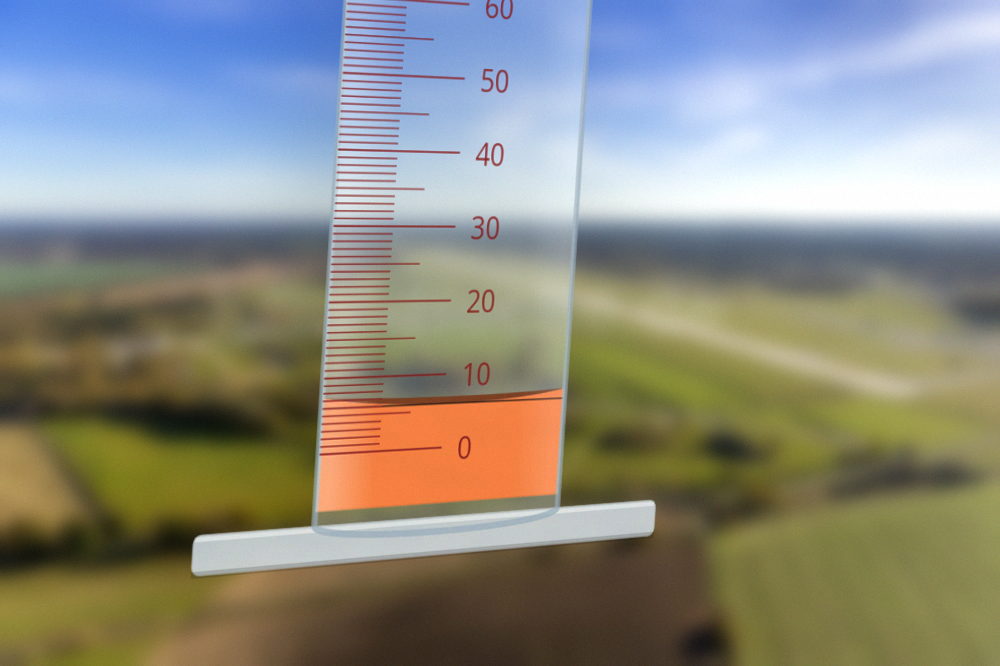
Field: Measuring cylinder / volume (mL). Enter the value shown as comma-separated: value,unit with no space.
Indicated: 6,mL
